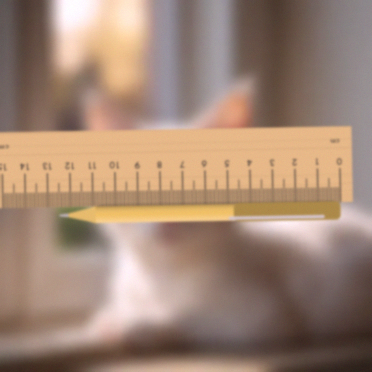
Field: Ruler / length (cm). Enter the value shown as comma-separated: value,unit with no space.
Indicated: 12.5,cm
